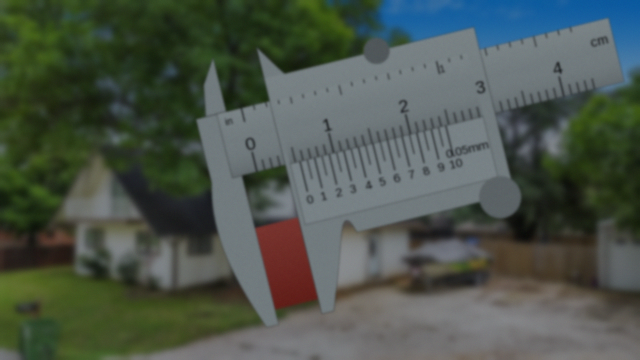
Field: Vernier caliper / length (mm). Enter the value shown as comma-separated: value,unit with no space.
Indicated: 5.6,mm
